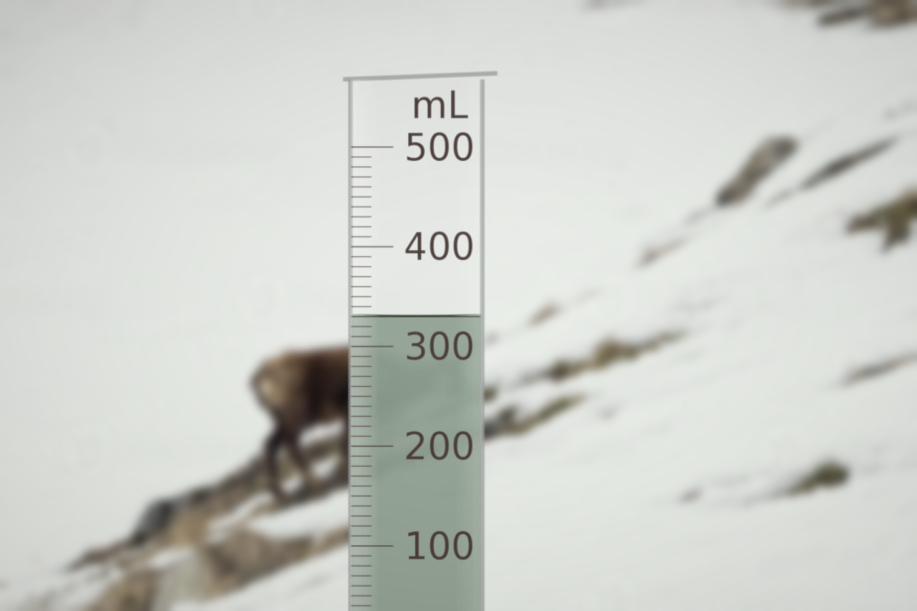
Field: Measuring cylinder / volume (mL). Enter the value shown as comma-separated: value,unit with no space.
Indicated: 330,mL
